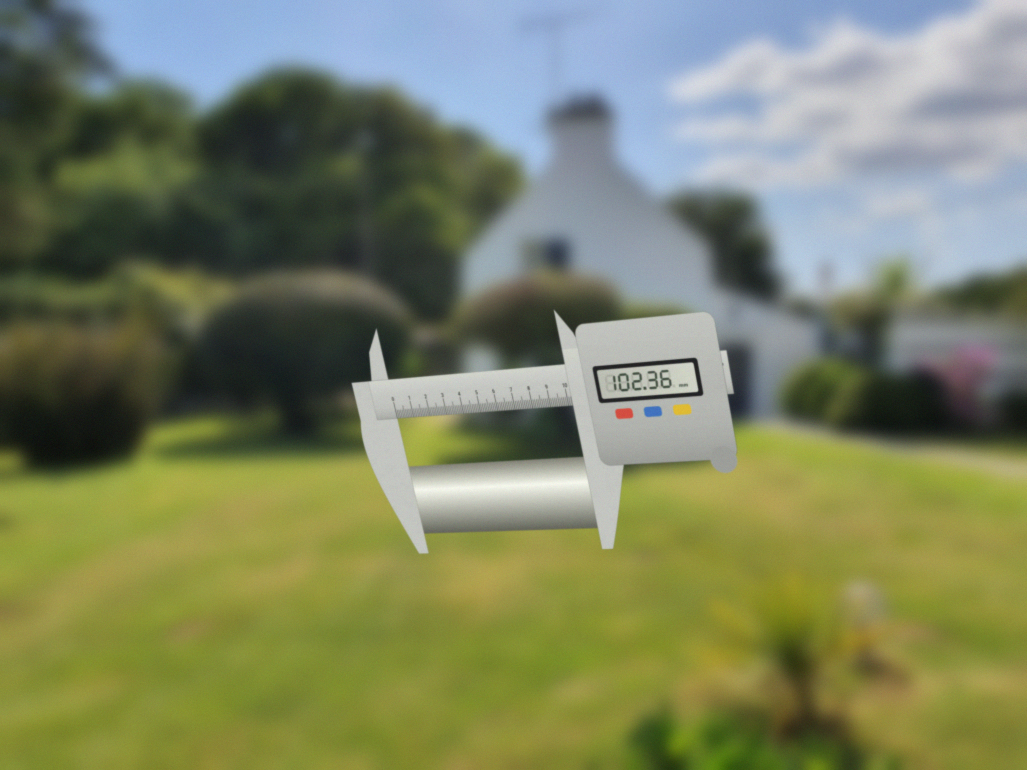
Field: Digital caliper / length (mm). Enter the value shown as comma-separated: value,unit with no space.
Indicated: 102.36,mm
